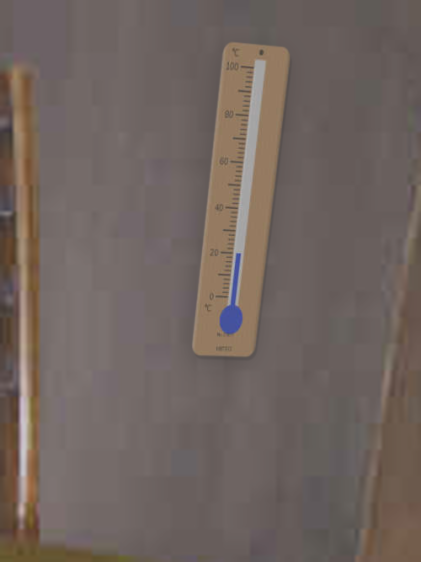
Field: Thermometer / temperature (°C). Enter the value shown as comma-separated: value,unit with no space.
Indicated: 20,°C
